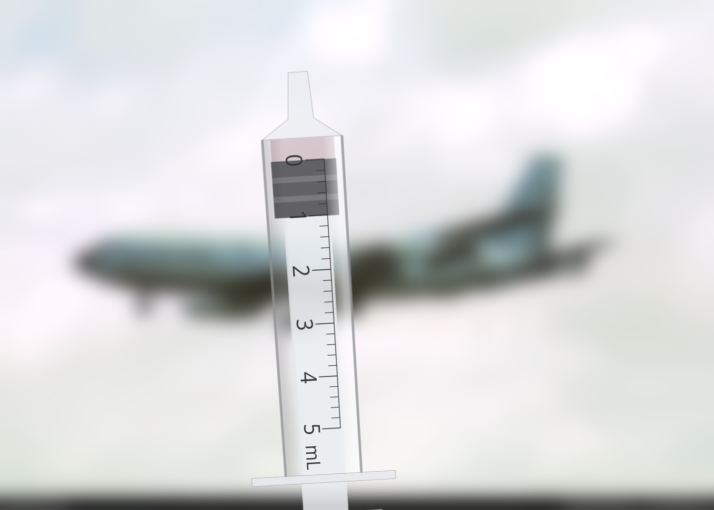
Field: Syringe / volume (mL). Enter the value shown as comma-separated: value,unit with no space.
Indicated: 0,mL
